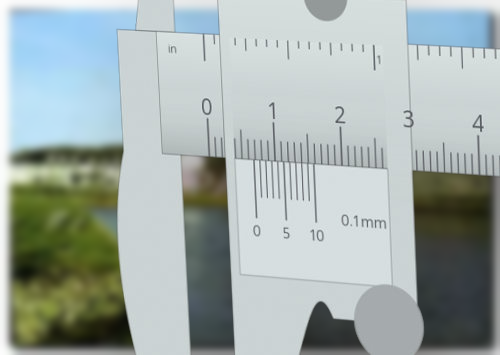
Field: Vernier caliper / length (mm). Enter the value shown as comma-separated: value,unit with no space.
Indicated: 6.8,mm
